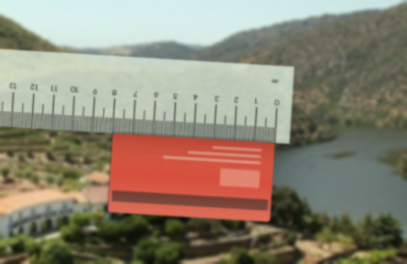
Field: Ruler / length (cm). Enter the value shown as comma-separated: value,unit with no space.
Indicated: 8,cm
